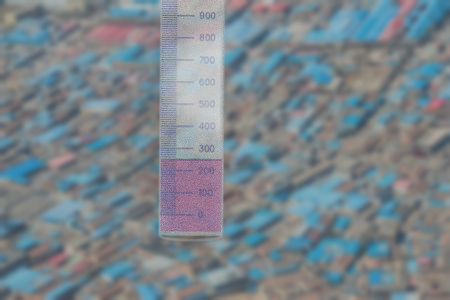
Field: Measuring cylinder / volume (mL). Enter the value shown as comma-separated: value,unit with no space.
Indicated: 250,mL
